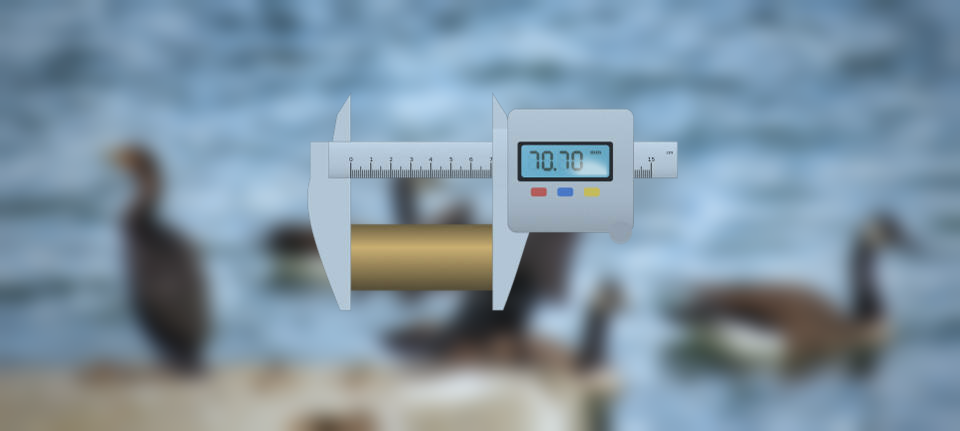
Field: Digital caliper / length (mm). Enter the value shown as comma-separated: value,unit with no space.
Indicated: 70.70,mm
